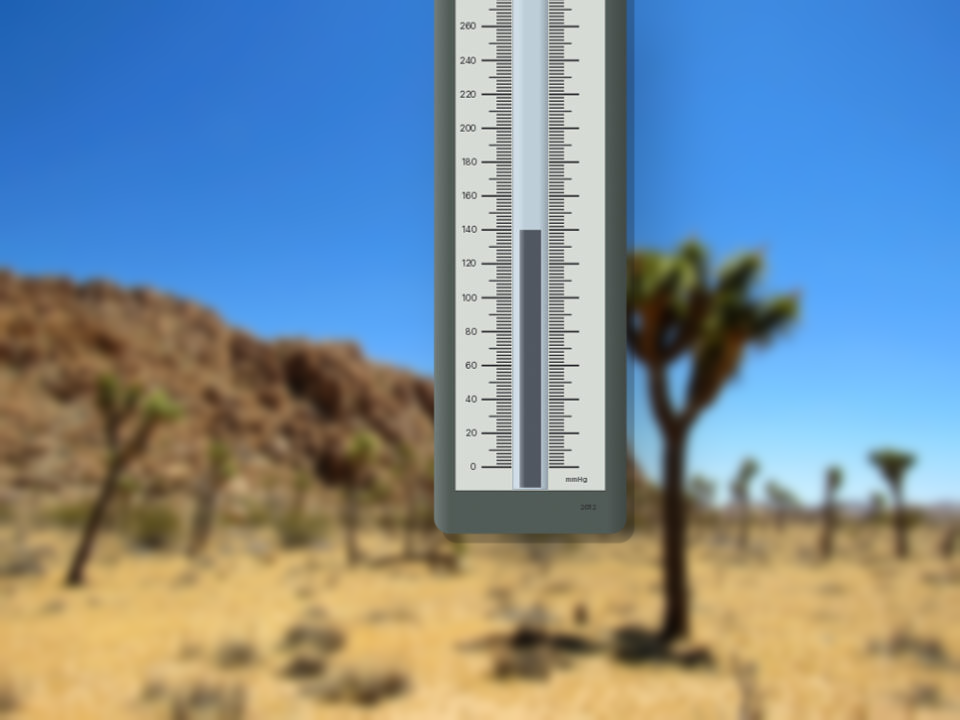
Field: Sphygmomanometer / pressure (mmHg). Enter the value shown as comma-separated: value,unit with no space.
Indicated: 140,mmHg
